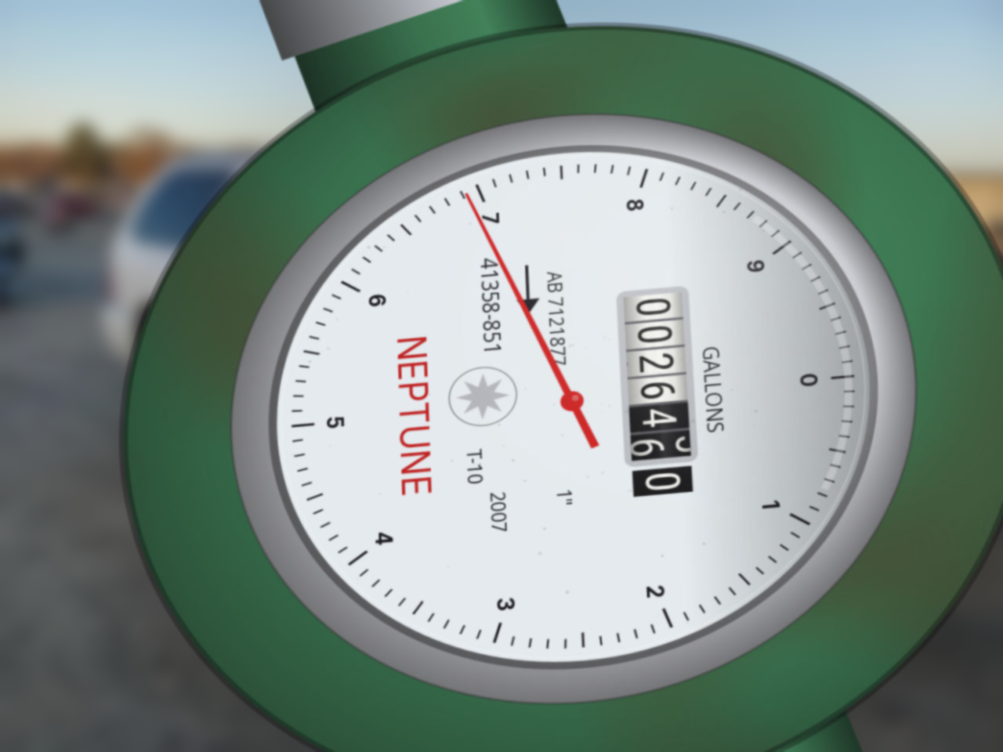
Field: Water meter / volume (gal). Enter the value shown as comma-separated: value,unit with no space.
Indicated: 26456.9,gal
